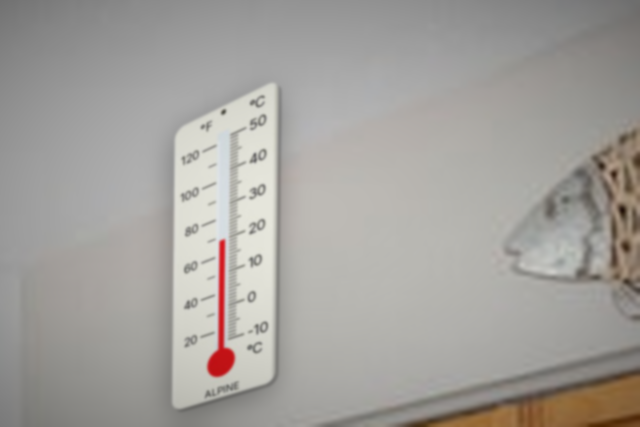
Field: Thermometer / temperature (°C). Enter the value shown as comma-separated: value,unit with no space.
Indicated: 20,°C
